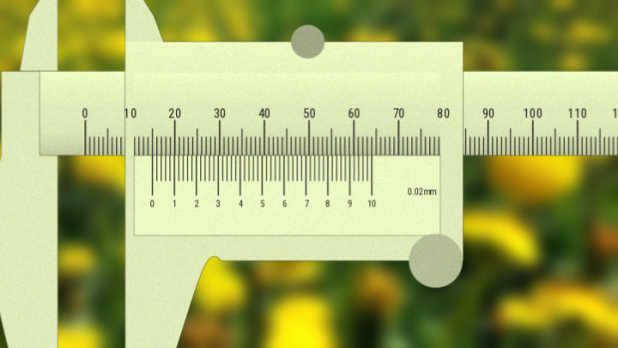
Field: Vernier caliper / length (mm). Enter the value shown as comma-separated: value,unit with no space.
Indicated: 15.0,mm
